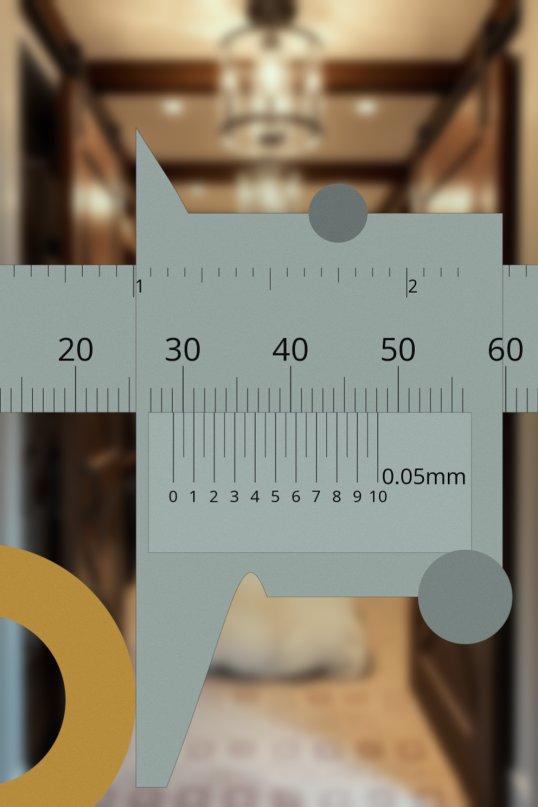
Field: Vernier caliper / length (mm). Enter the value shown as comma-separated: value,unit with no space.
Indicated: 29.1,mm
